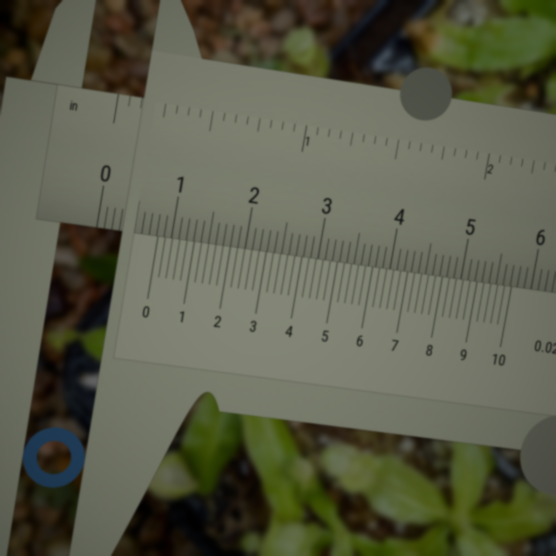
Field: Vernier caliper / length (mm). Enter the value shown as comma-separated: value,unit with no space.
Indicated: 8.2,mm
